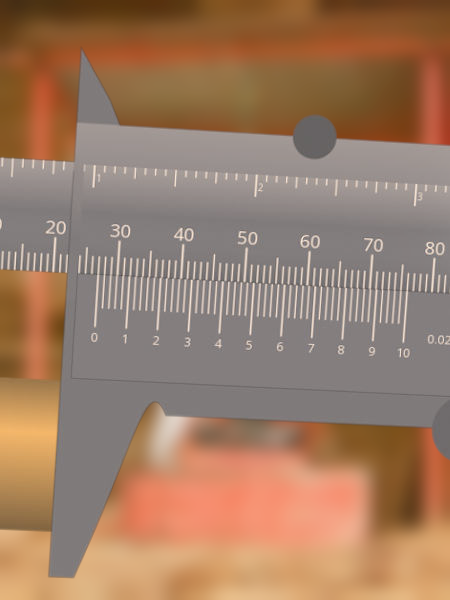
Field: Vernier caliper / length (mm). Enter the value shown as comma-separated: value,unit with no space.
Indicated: 27.0,mm
